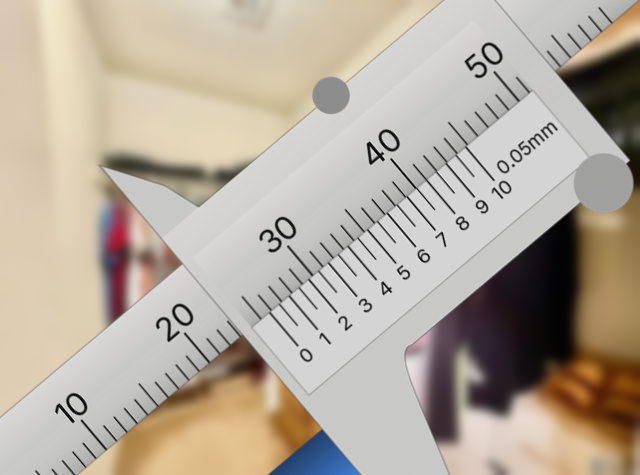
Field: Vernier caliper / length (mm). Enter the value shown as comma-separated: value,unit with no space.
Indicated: 25.8,mm
